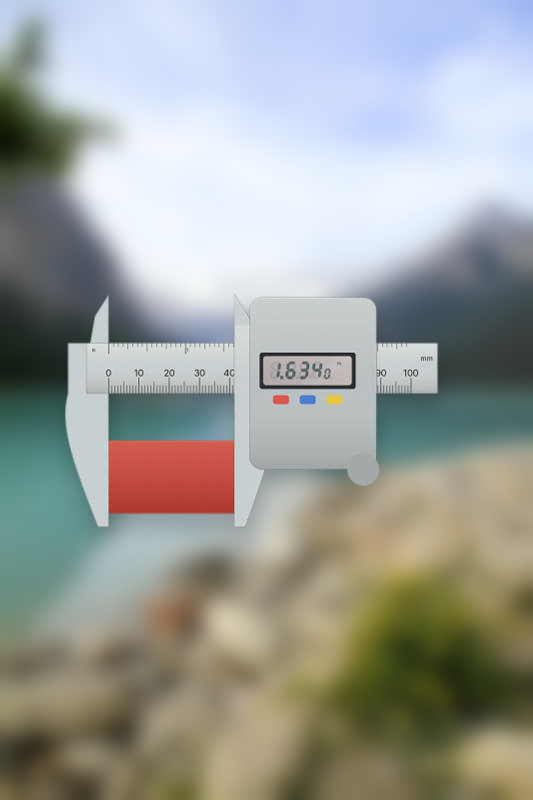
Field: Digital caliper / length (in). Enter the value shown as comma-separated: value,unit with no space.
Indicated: 1.6340,in
